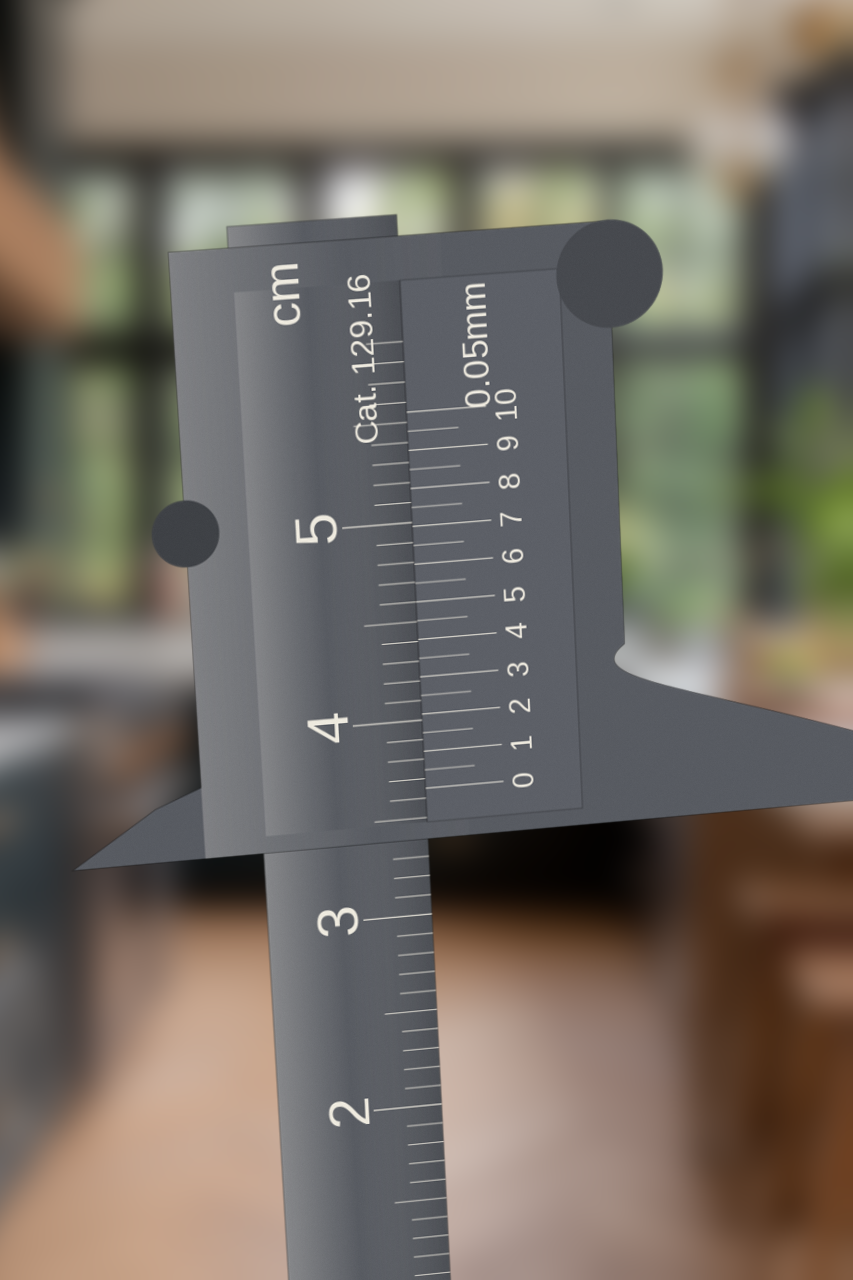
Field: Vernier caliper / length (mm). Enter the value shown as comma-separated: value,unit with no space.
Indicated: 36.5,mm
